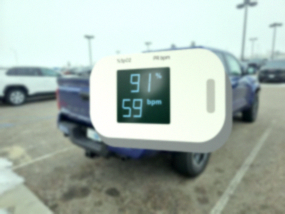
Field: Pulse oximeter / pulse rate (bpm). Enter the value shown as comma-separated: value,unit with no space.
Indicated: 59,bpm
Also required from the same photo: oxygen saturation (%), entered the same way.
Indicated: 91,%
